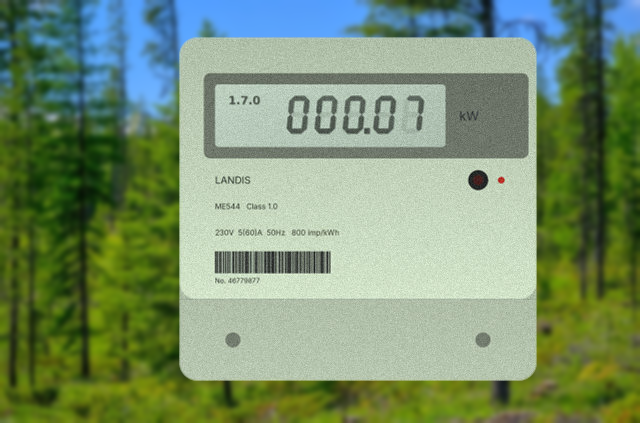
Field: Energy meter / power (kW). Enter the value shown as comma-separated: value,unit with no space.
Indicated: 0.07,kW
